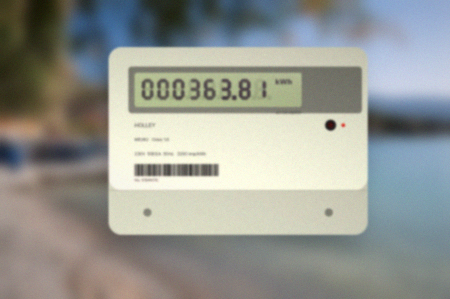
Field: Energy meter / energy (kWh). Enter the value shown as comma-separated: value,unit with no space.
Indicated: 363.81,kWh
